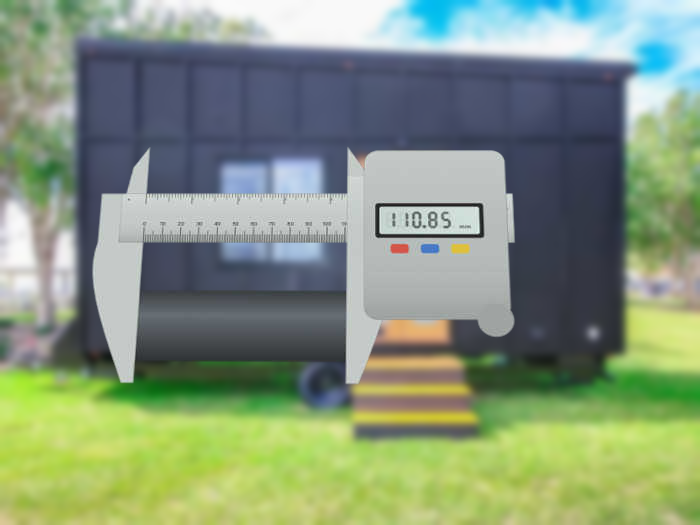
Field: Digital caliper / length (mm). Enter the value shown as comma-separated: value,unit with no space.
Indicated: 110.85,mm
